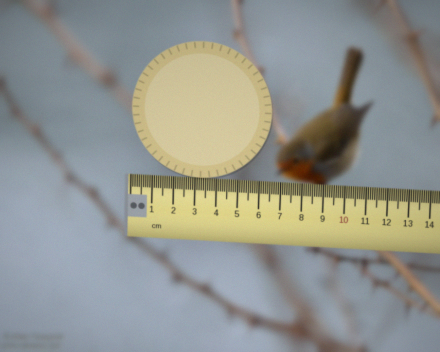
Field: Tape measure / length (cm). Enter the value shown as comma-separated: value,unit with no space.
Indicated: 6.5,cm
